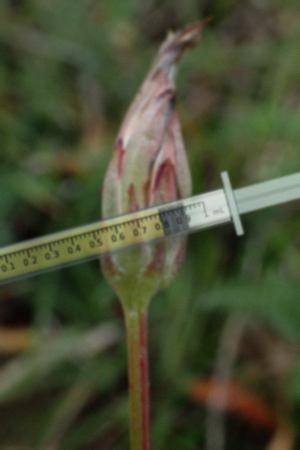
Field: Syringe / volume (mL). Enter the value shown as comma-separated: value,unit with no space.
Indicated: 0.8,mL
